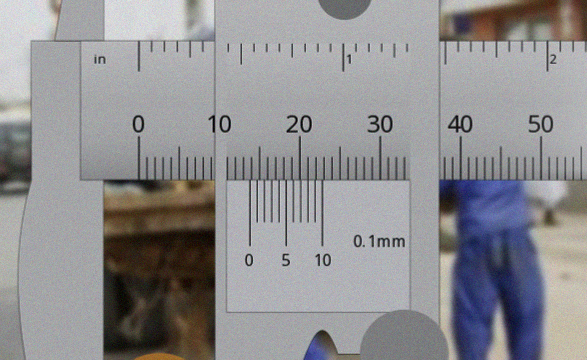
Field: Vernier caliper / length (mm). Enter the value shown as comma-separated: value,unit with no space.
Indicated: 13.8,mm
